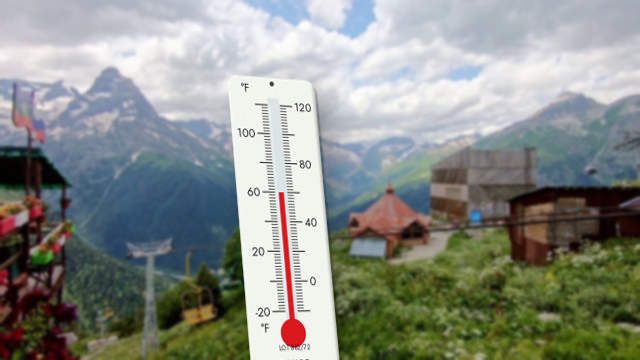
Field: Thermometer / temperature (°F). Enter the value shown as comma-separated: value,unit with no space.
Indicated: 60,°F
